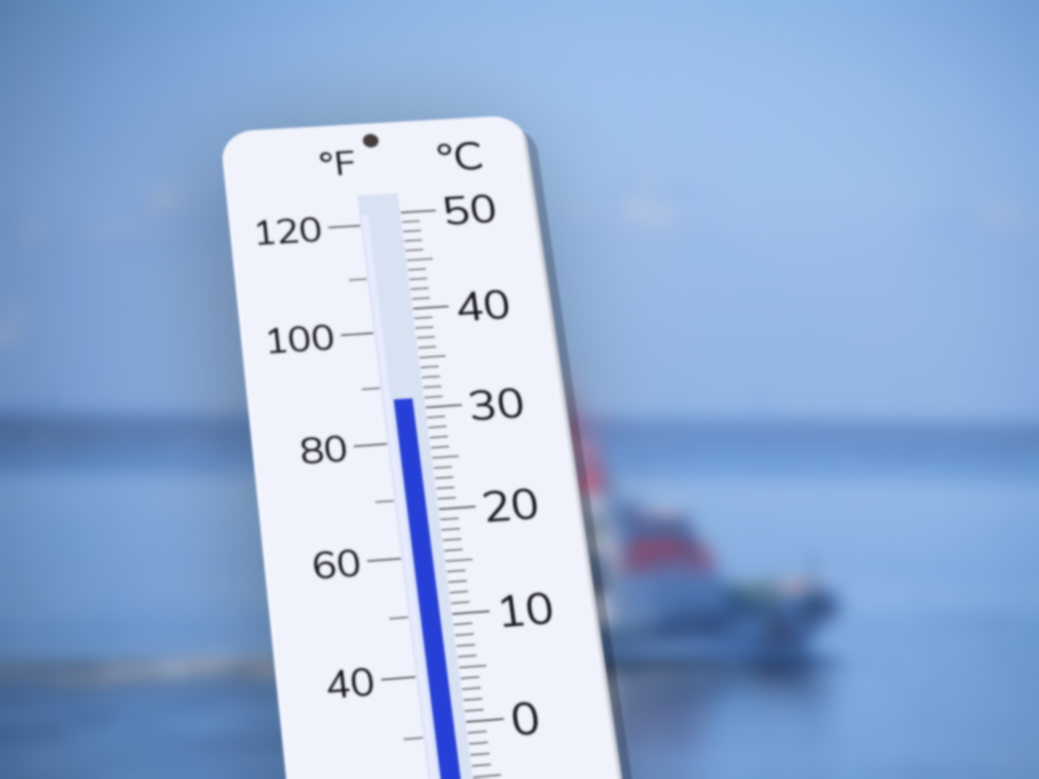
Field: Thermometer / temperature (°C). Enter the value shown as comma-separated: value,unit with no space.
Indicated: 31,°C
